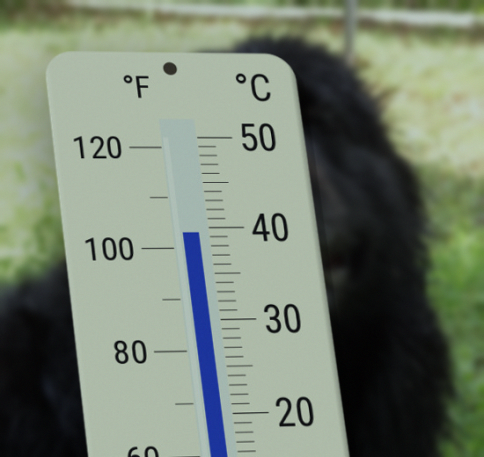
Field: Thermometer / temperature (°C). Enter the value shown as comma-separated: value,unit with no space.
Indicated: 39.5,°C
